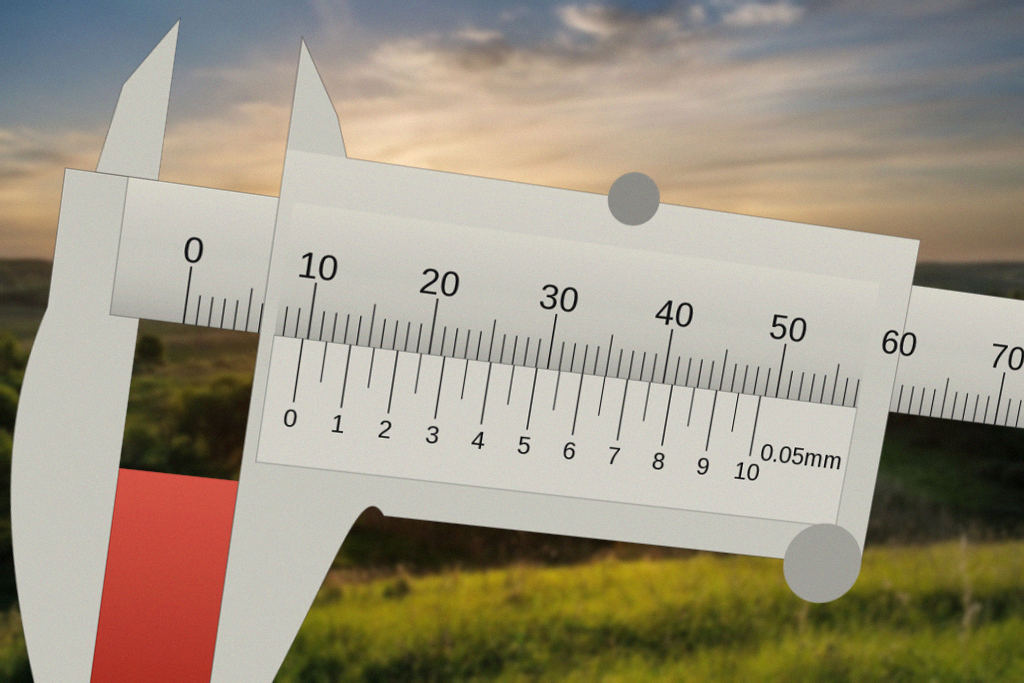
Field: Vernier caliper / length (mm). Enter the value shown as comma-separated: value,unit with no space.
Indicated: 9.6,mm
